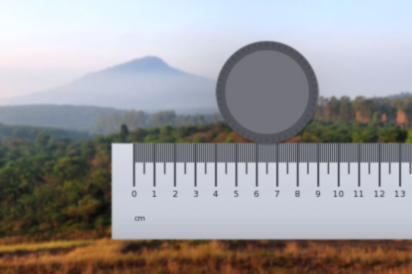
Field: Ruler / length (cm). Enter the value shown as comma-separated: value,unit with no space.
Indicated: 5,cm
